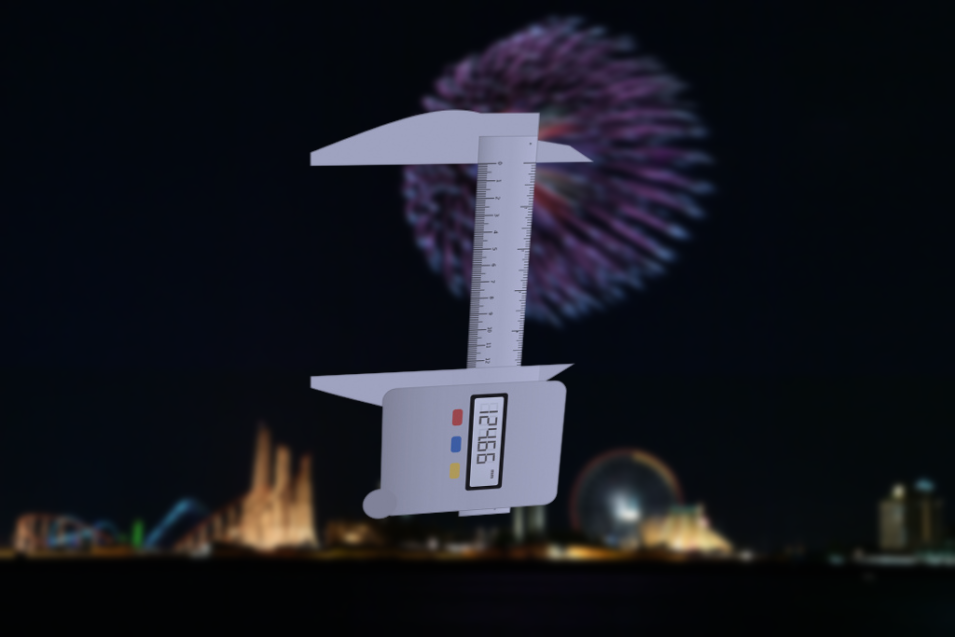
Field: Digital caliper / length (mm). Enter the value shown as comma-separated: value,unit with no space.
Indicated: 124.66,mm
